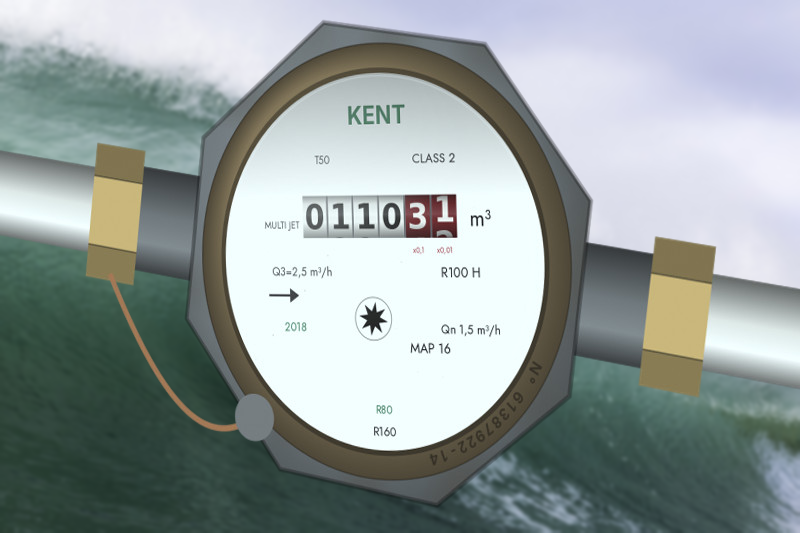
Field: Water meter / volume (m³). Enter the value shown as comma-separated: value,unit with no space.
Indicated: 110.31,m³
